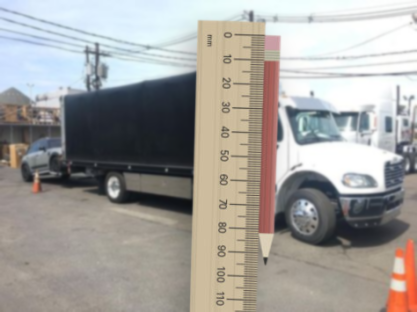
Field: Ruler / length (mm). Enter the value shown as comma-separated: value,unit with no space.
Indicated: 95,mm
